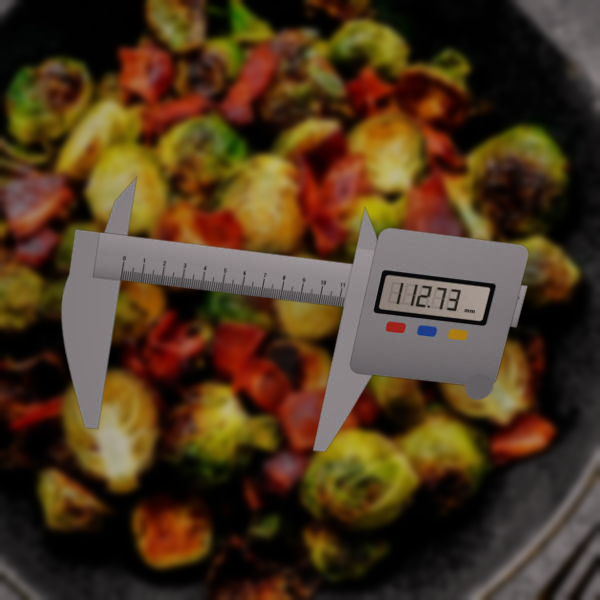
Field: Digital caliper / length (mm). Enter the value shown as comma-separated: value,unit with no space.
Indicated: 112.73,mm
